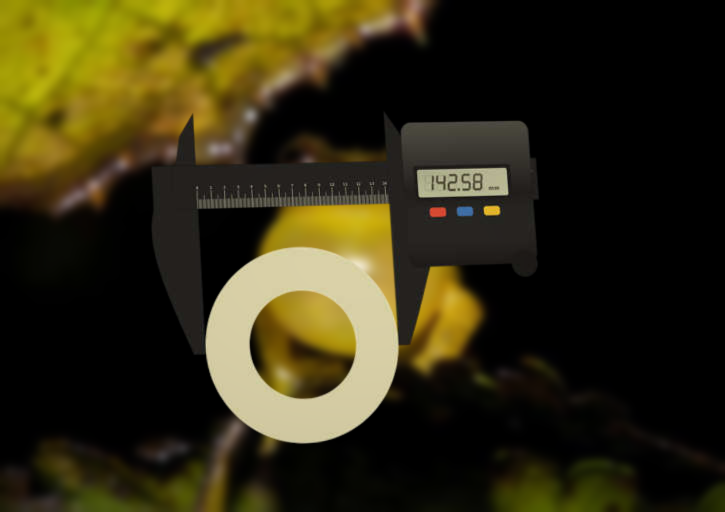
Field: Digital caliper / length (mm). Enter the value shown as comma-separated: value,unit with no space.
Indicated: 142.58,mm
